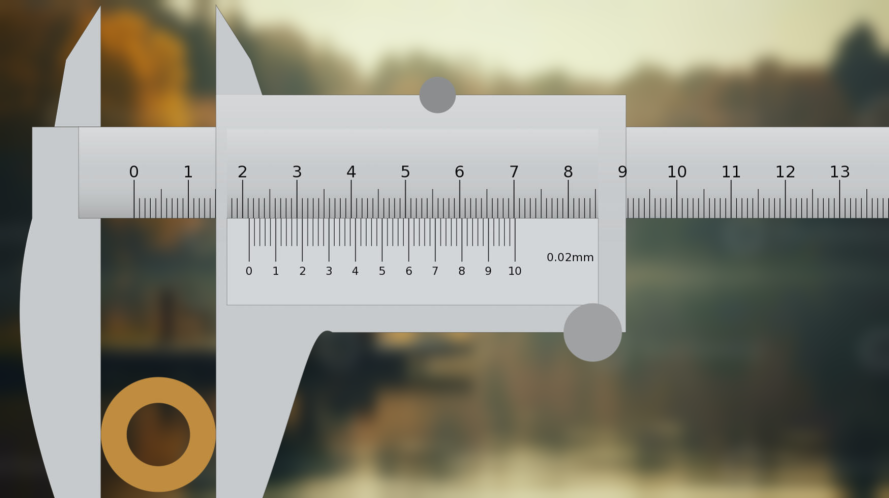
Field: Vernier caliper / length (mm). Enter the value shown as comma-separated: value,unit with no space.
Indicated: 21.2,mm
